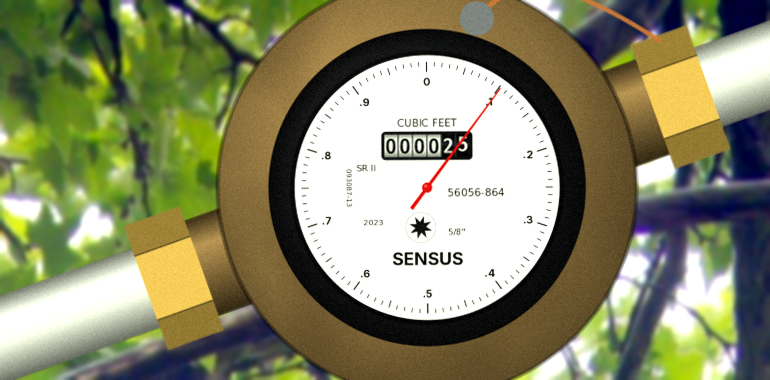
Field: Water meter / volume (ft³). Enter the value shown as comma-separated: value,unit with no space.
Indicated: 25.10,ft³
